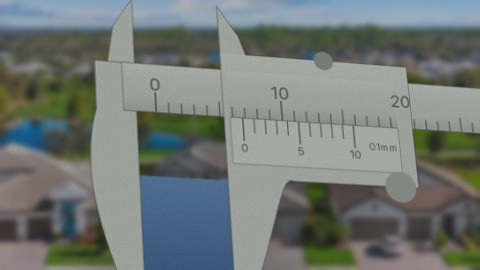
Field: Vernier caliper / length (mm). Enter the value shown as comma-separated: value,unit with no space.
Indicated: 6.8,mm
